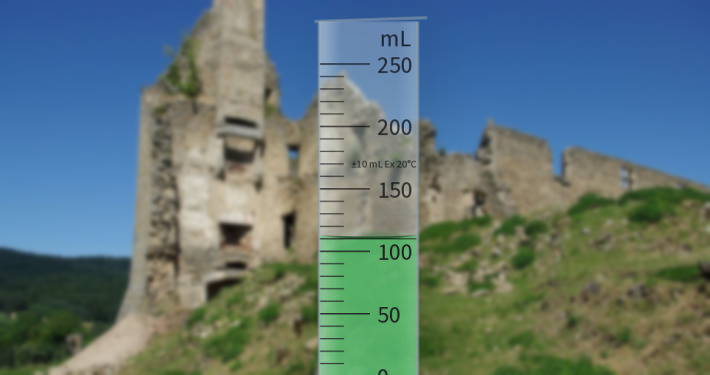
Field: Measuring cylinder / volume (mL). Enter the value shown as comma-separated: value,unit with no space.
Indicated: 110,mL
